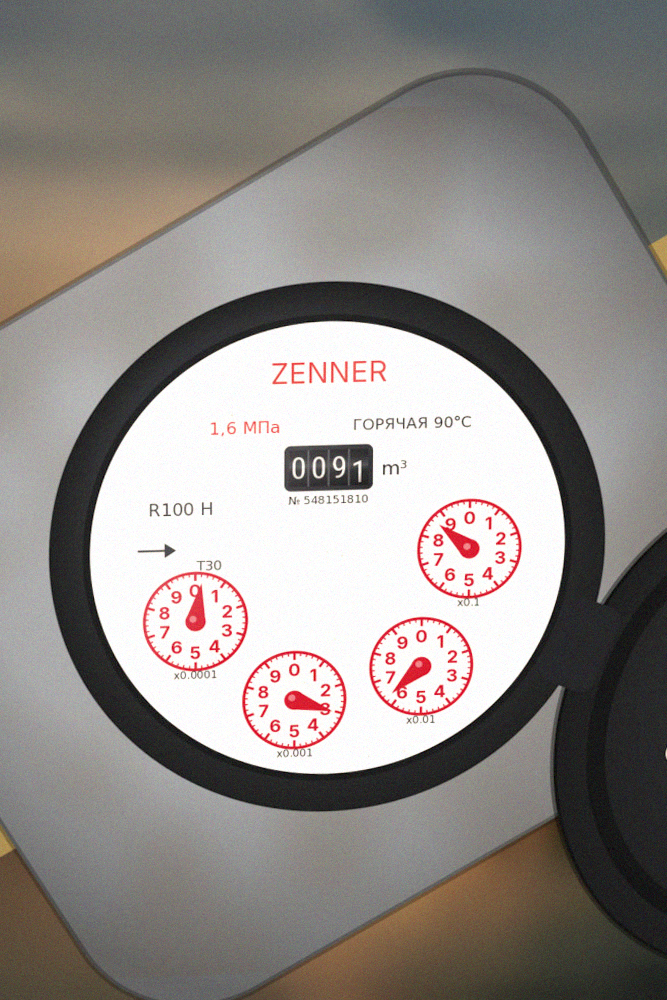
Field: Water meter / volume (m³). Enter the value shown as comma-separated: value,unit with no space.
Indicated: 90.8630,m³
